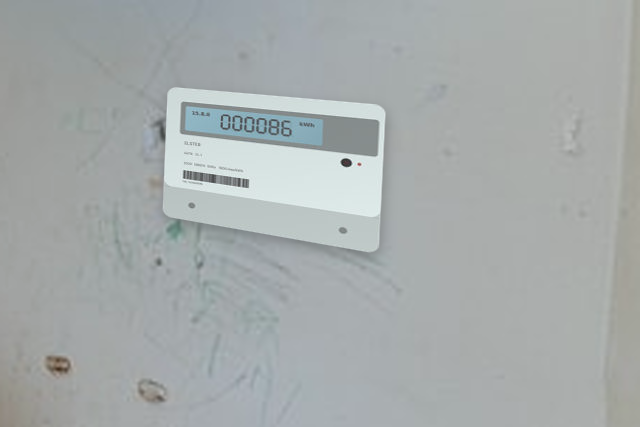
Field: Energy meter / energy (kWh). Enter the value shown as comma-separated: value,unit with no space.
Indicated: 86,kWh
